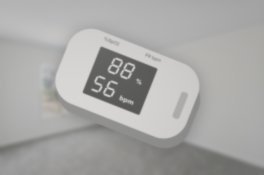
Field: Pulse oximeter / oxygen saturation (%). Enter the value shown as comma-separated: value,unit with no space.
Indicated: 88,%
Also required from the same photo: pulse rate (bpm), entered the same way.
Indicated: 56,bpm
